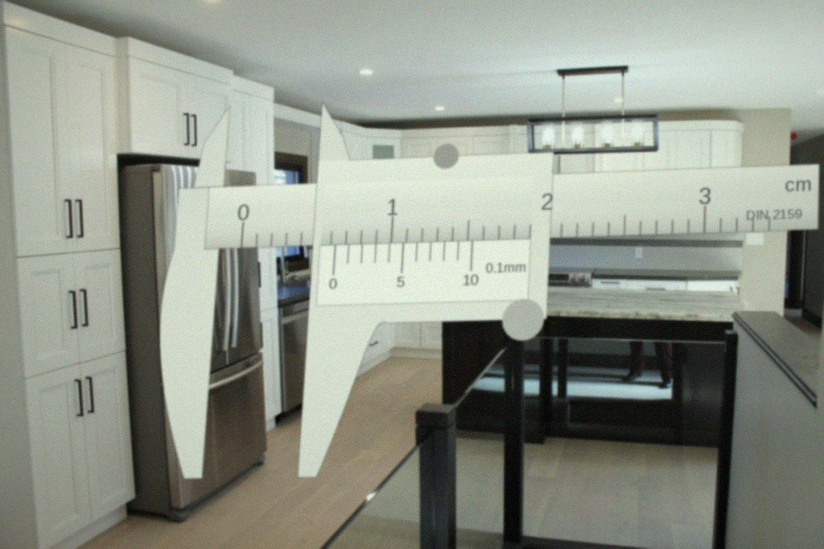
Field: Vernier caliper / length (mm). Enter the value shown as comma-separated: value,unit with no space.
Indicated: 6.3,mm
